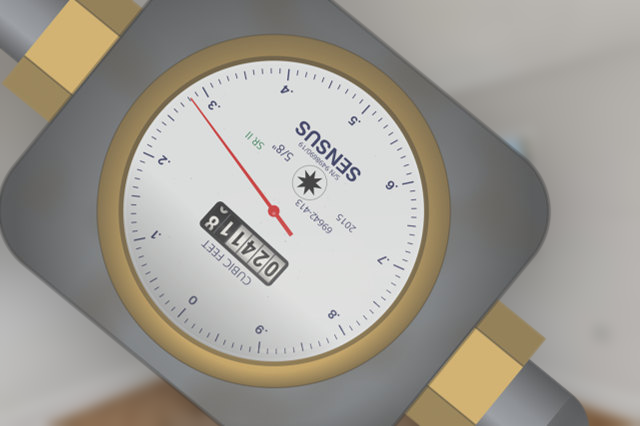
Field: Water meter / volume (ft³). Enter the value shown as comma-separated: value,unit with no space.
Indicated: 24118.28,ft³
